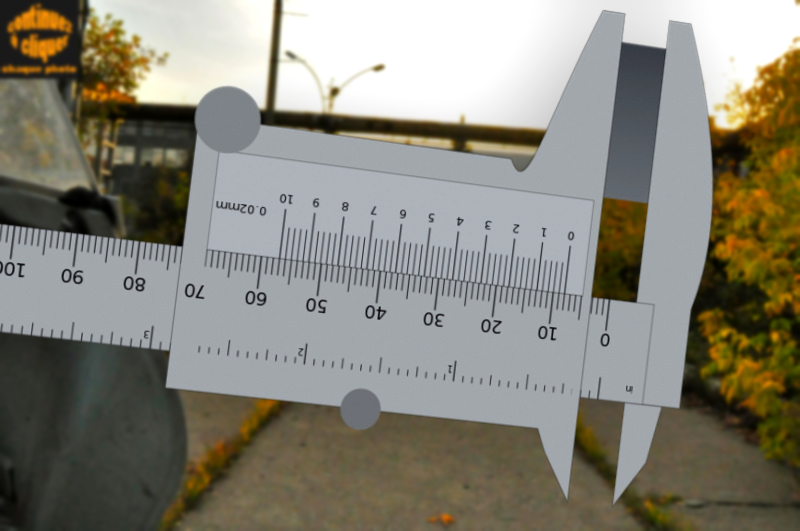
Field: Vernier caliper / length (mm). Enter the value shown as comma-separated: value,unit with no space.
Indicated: 8.0,mm
